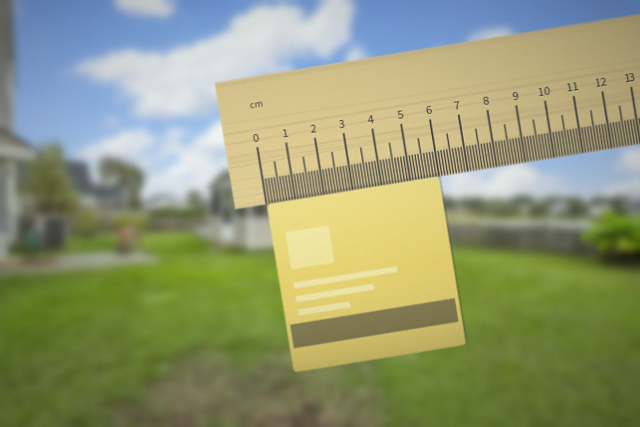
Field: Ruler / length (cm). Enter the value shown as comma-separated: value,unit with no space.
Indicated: 6,cm
